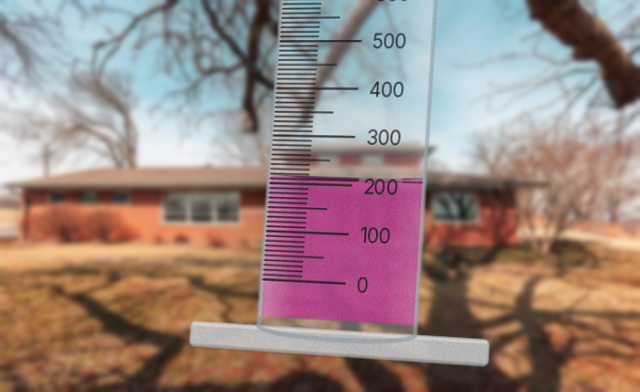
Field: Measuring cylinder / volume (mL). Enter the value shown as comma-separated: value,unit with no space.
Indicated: 210,mL
